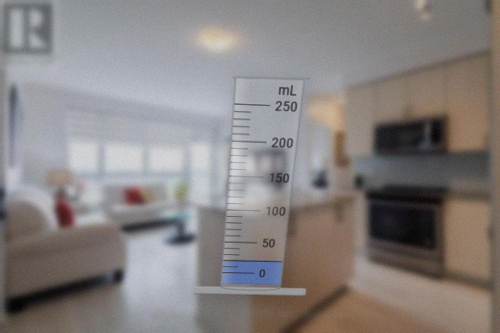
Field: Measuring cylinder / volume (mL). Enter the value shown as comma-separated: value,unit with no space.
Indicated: 20,mL
